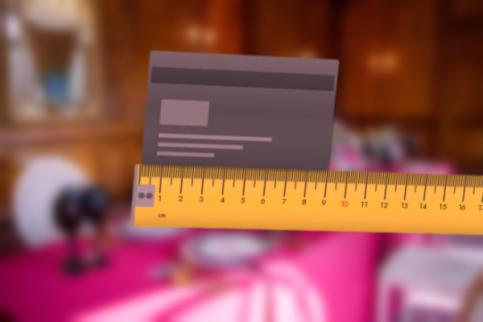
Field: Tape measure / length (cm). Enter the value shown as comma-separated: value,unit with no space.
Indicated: 9,cm
